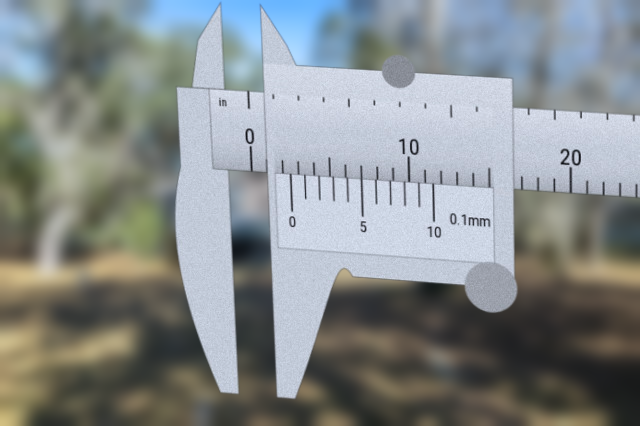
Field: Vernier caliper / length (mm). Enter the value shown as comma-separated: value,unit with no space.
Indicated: 2.5,mm
